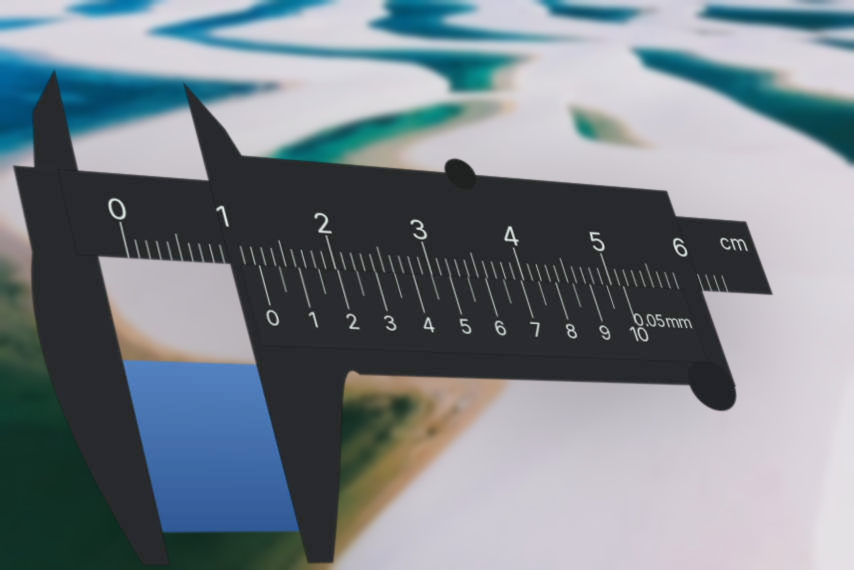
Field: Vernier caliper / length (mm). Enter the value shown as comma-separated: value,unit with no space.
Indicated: 12.4,mm
